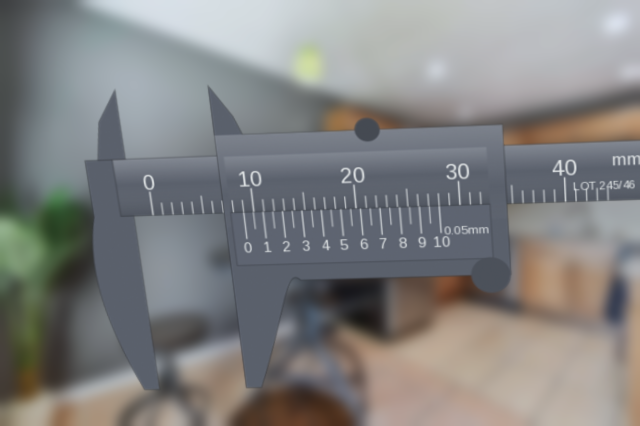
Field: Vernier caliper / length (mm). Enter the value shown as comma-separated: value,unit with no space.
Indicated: 9.0,mm
